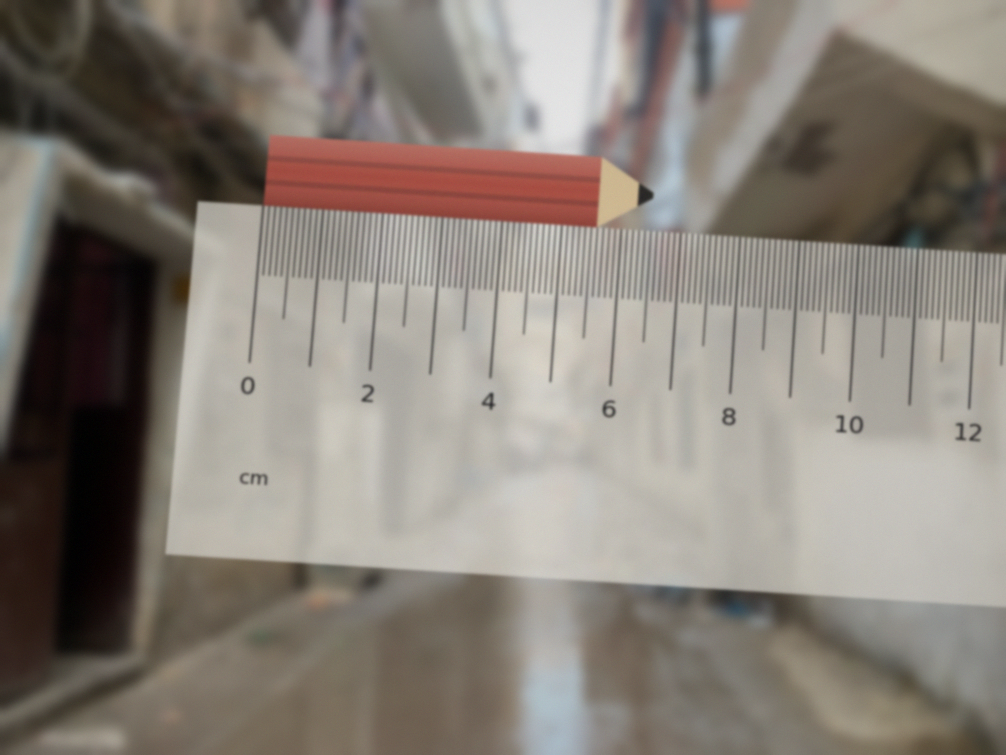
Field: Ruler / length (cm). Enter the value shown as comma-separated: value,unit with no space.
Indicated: 6.5,cm
